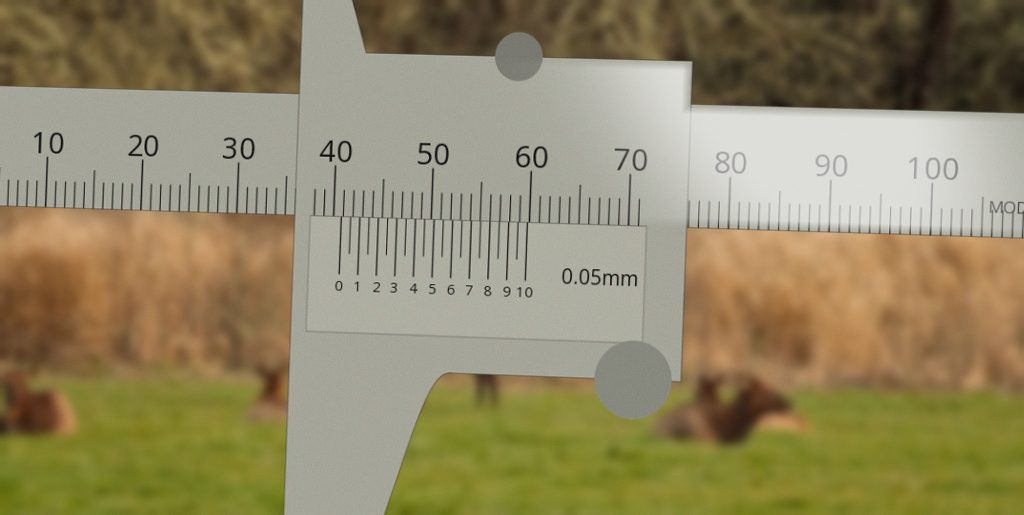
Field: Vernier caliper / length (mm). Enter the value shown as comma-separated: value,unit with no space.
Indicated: 40.8,mm
